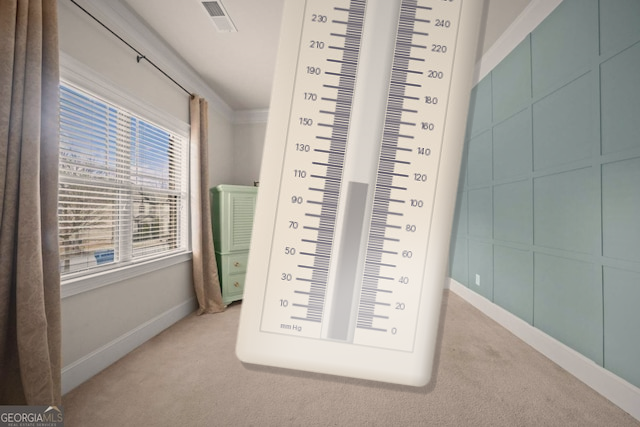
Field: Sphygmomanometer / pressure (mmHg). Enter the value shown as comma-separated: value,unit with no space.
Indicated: 110,mmHg
